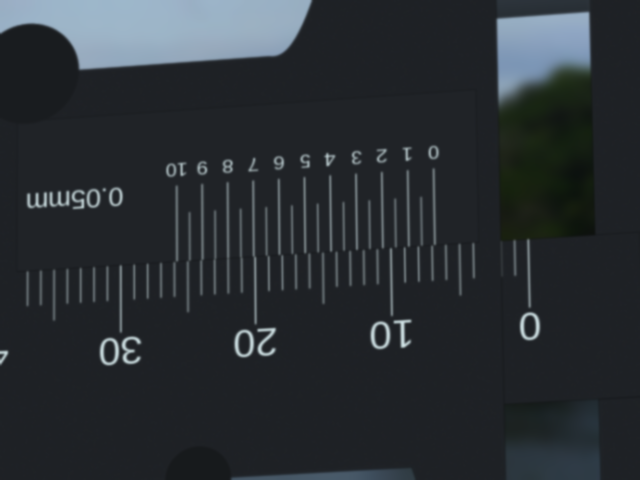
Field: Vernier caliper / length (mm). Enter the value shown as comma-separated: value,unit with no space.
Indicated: 6.8,mm
